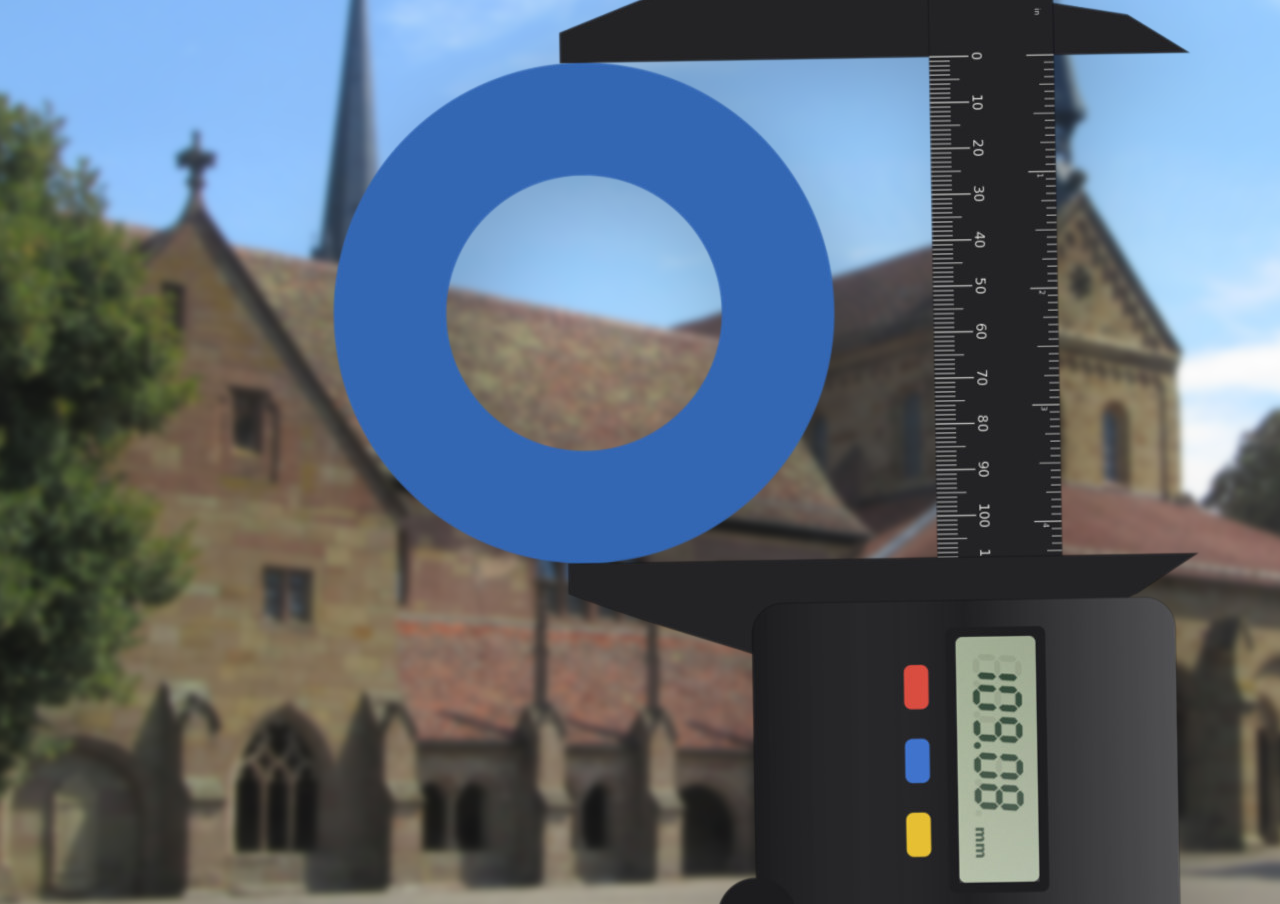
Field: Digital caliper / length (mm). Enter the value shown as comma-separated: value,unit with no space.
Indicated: 109.08,mm
